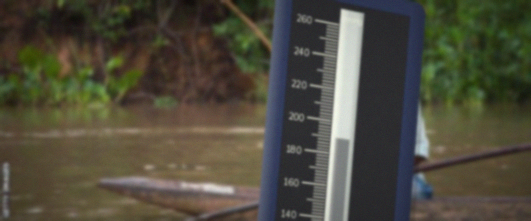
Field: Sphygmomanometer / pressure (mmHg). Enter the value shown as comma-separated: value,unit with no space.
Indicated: 190,mmHg
